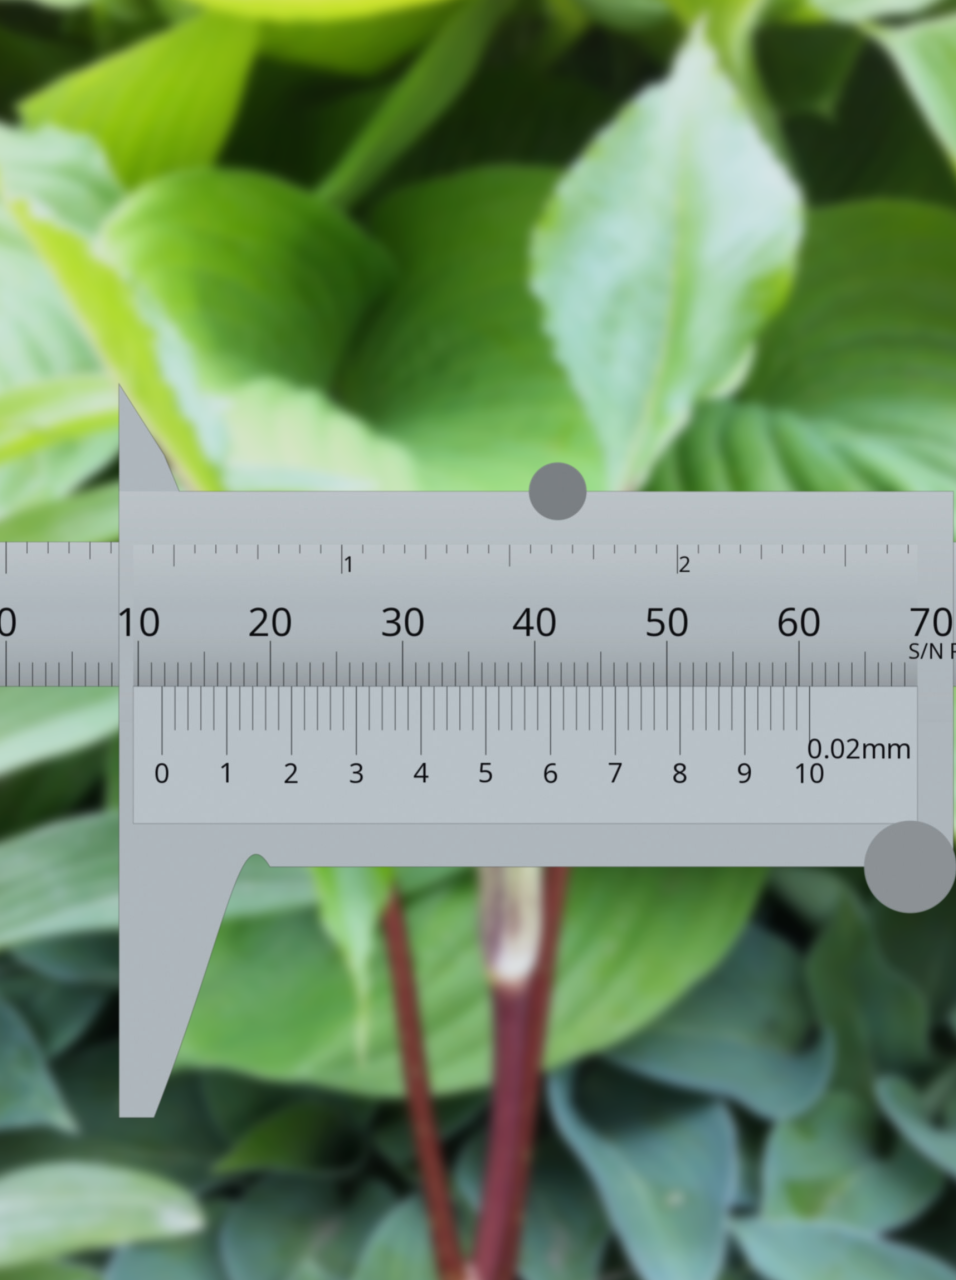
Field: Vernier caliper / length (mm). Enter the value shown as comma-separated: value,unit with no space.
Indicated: 11.8,mm
